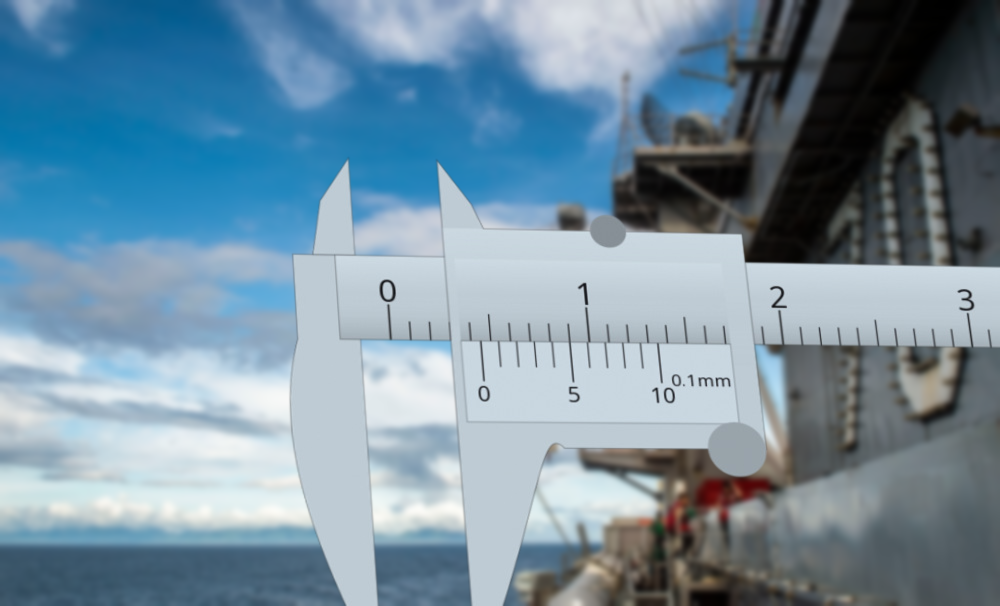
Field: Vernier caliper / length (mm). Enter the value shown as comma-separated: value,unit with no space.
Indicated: 4.5,mm
